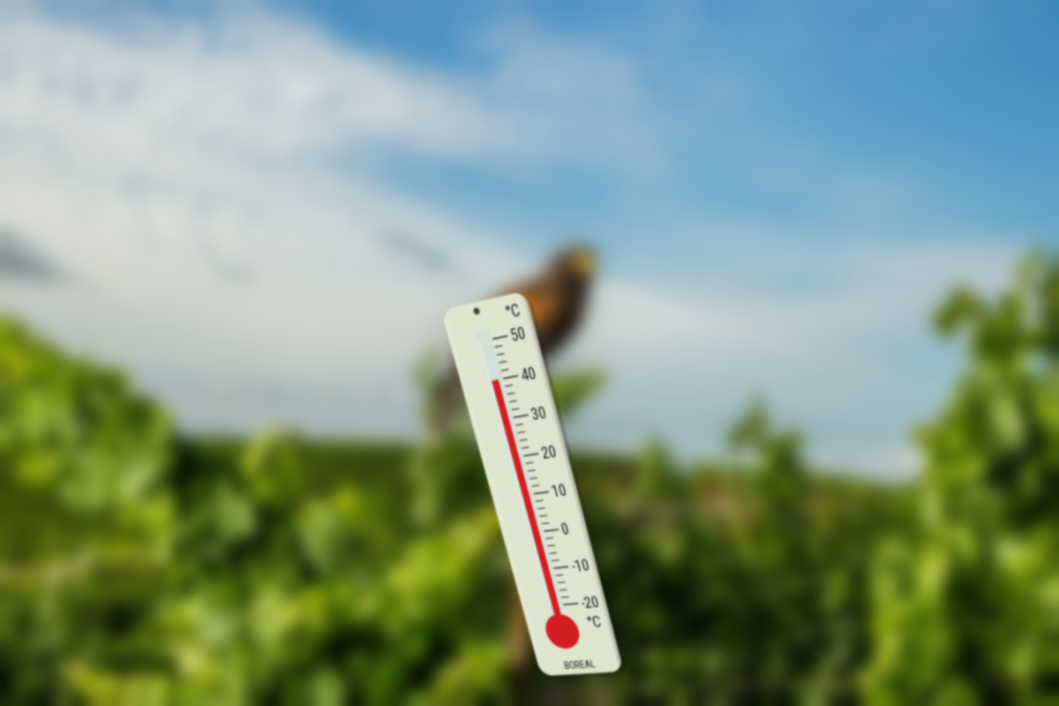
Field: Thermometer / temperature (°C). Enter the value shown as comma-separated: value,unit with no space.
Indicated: 40,°C
